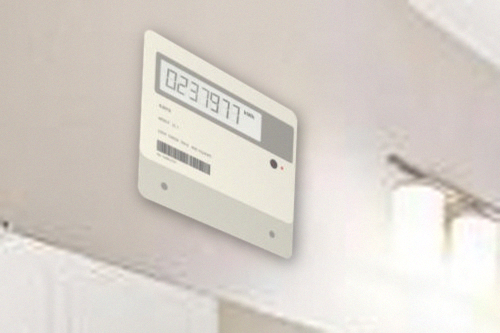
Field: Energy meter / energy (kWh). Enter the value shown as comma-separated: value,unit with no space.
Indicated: 237977,kWh
